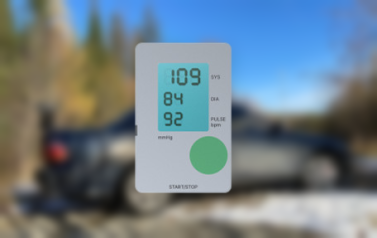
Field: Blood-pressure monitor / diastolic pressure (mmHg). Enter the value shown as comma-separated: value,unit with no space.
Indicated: 84,mmHg
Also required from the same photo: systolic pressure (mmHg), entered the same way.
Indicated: 109,mmHg
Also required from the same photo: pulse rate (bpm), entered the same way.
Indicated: 92,bpm
